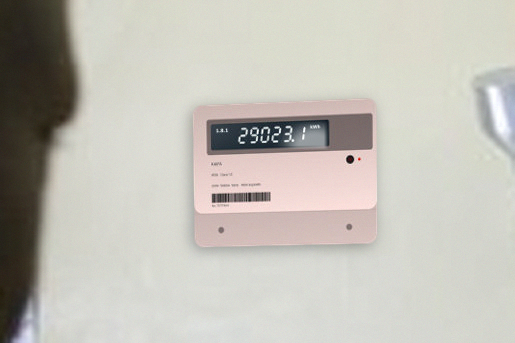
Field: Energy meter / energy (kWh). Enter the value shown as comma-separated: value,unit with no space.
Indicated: 29023.1,kWh
